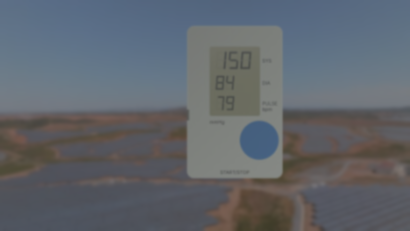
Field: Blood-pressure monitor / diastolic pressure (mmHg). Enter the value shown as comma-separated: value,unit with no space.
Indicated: 84,mmHg
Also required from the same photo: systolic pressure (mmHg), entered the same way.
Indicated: 150,mmHg
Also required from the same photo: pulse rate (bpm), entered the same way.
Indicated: 79,bpm
